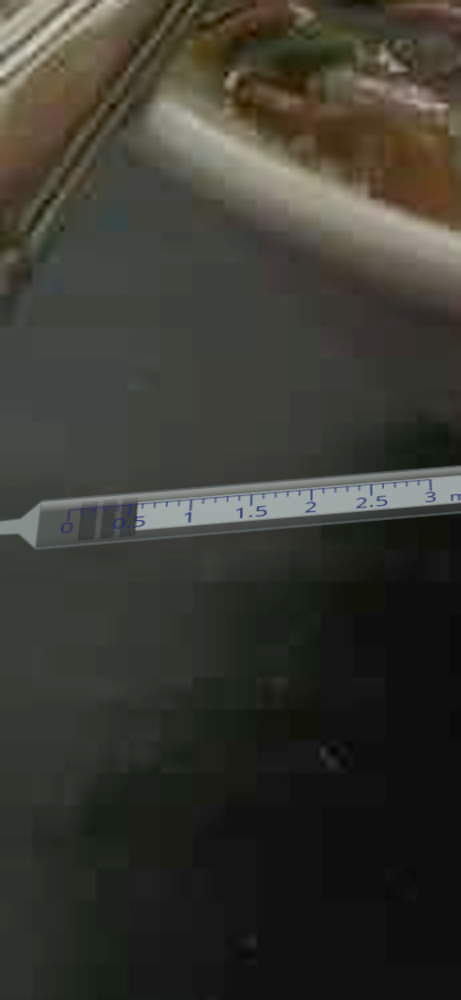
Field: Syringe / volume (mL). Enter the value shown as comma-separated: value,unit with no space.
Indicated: 0.1,mL
